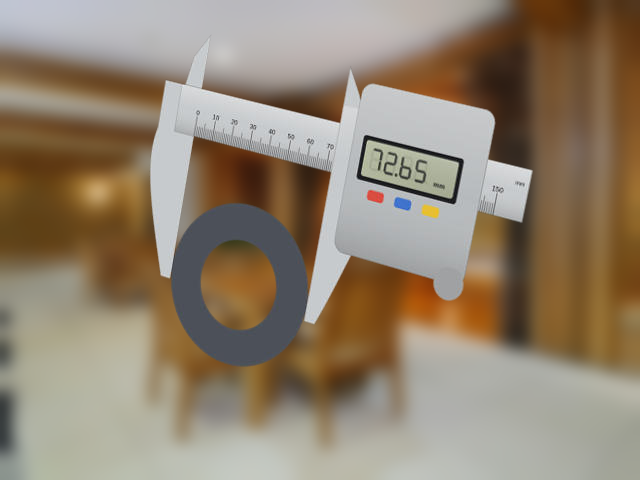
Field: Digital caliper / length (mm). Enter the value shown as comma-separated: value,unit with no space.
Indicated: 72.65,mm
